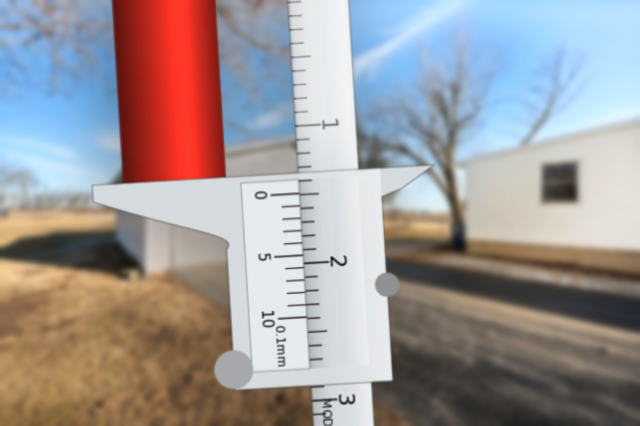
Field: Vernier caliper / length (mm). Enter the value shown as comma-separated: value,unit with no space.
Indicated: 14.9,mm
